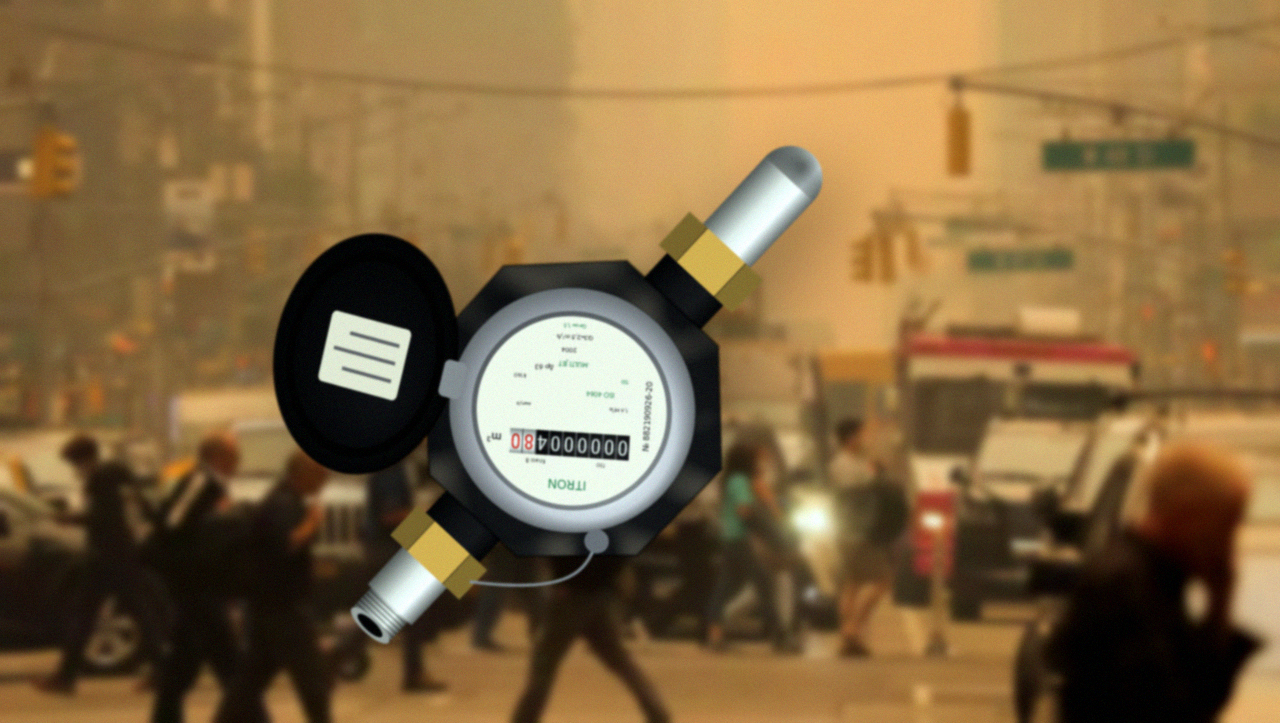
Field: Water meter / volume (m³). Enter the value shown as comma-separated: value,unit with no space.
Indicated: 4.80,m³
